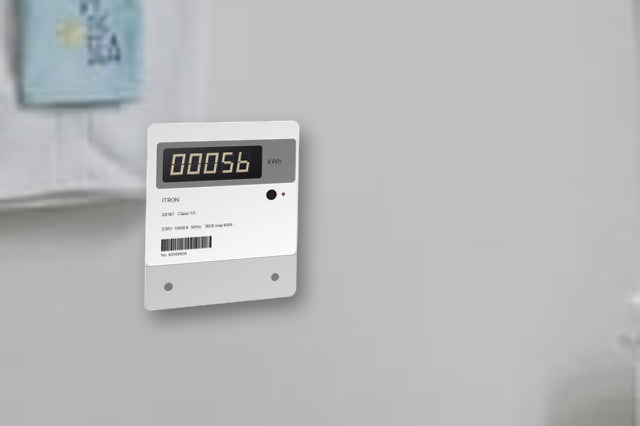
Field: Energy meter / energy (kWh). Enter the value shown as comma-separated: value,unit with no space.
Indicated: 56,kWh
